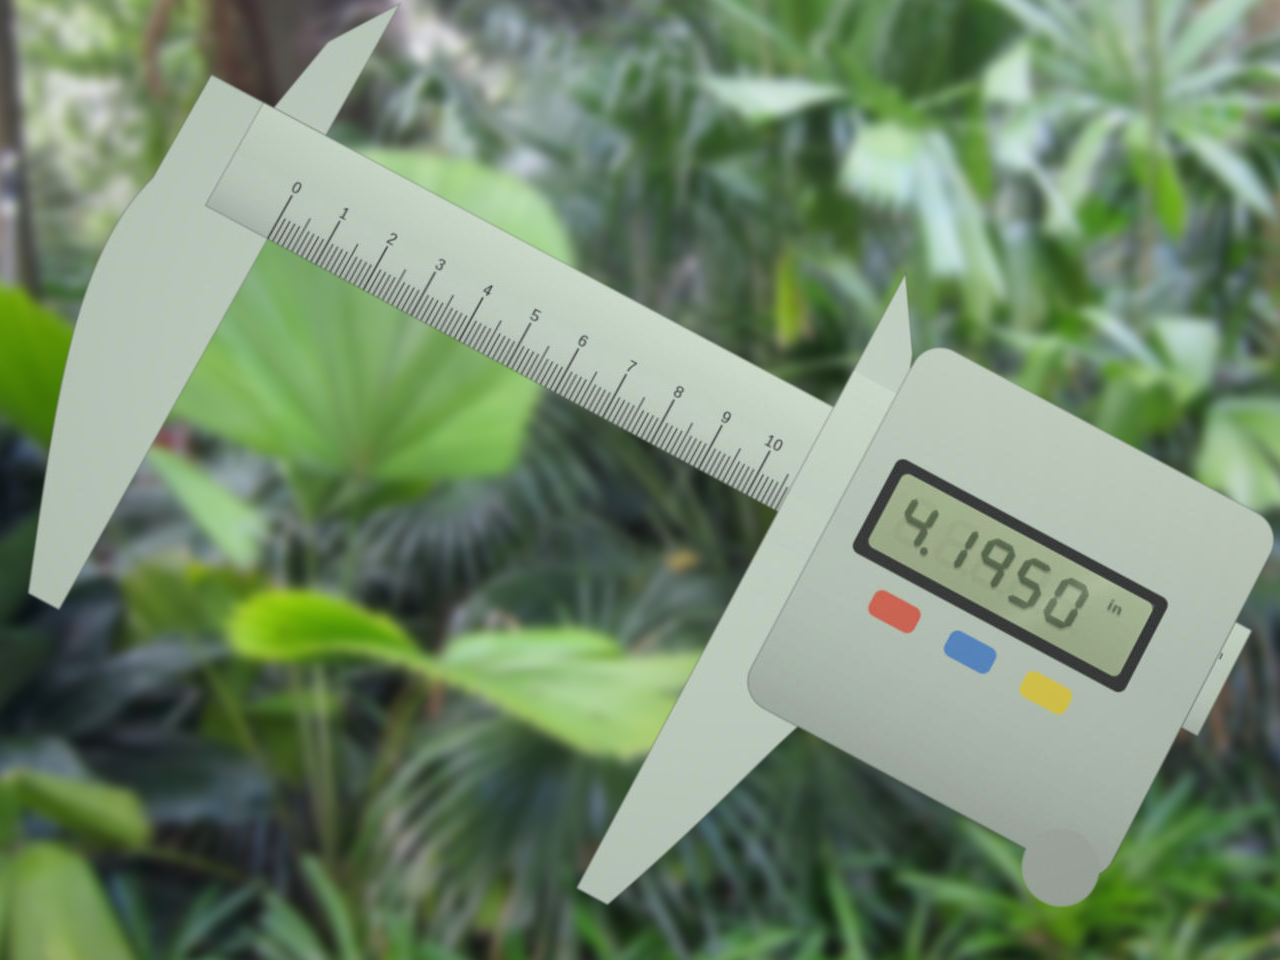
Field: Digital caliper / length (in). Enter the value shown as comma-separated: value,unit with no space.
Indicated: 4.1950,in
